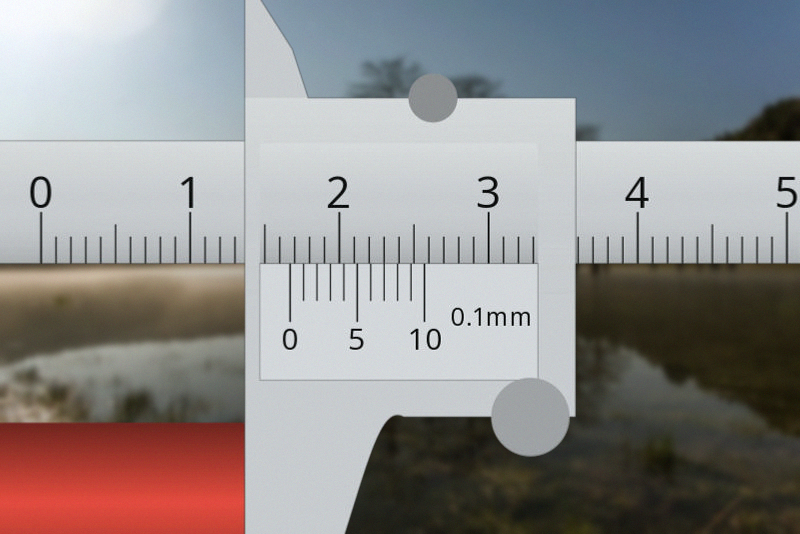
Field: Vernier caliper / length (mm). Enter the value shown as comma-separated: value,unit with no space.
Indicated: 16.7,mm
